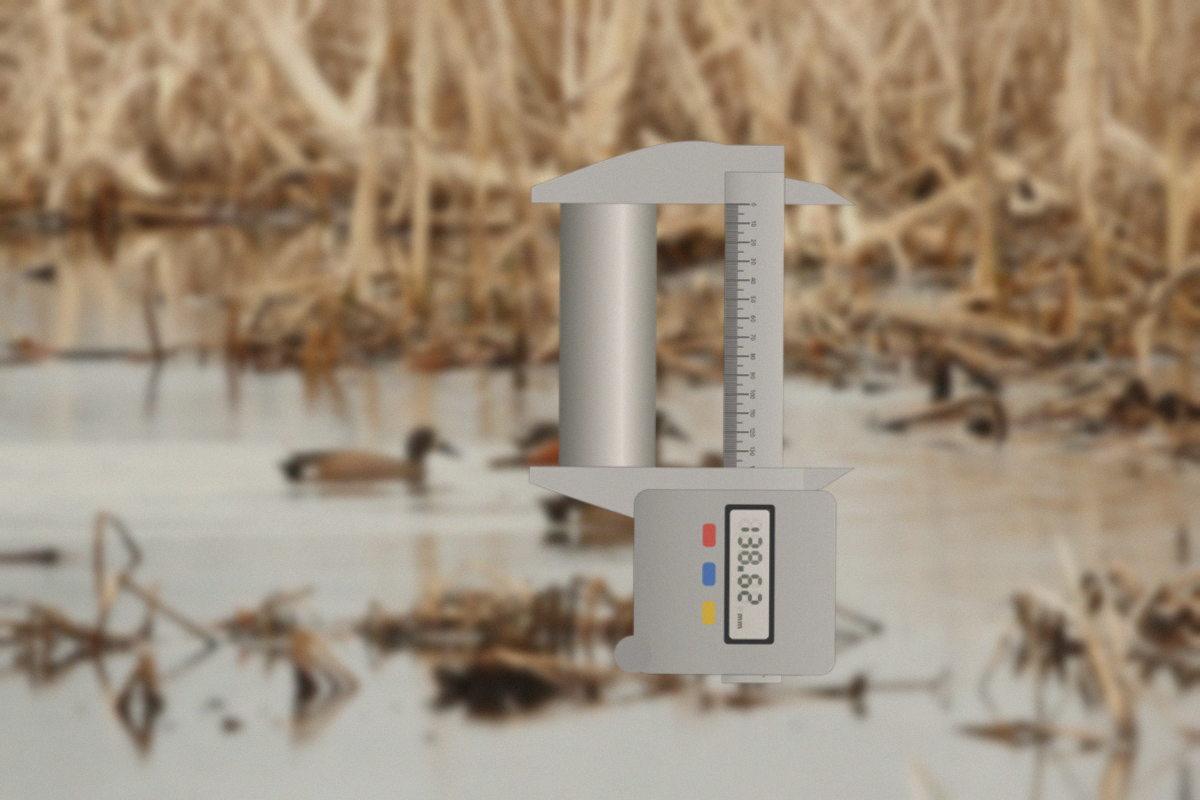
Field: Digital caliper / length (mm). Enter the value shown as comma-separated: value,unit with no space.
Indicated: 138.62,mm
